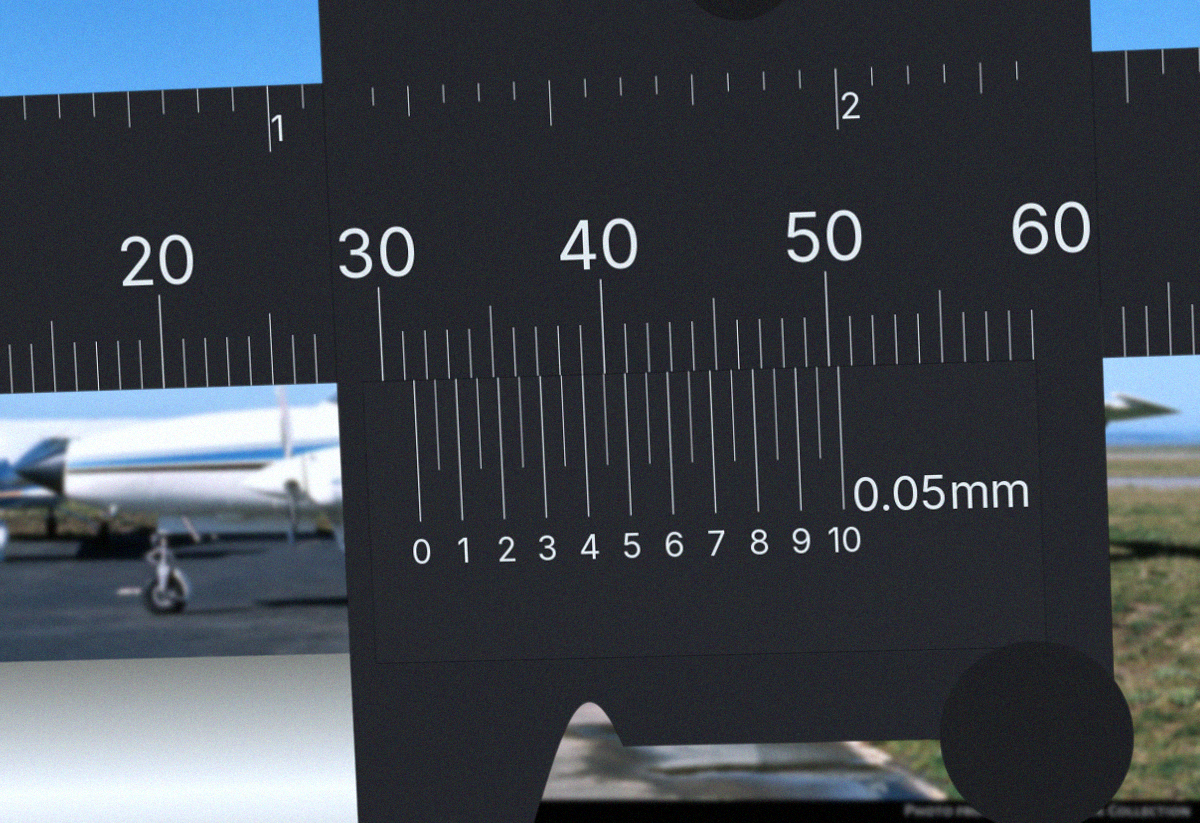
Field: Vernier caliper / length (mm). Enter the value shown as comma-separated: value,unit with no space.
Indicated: 31.4,mm
